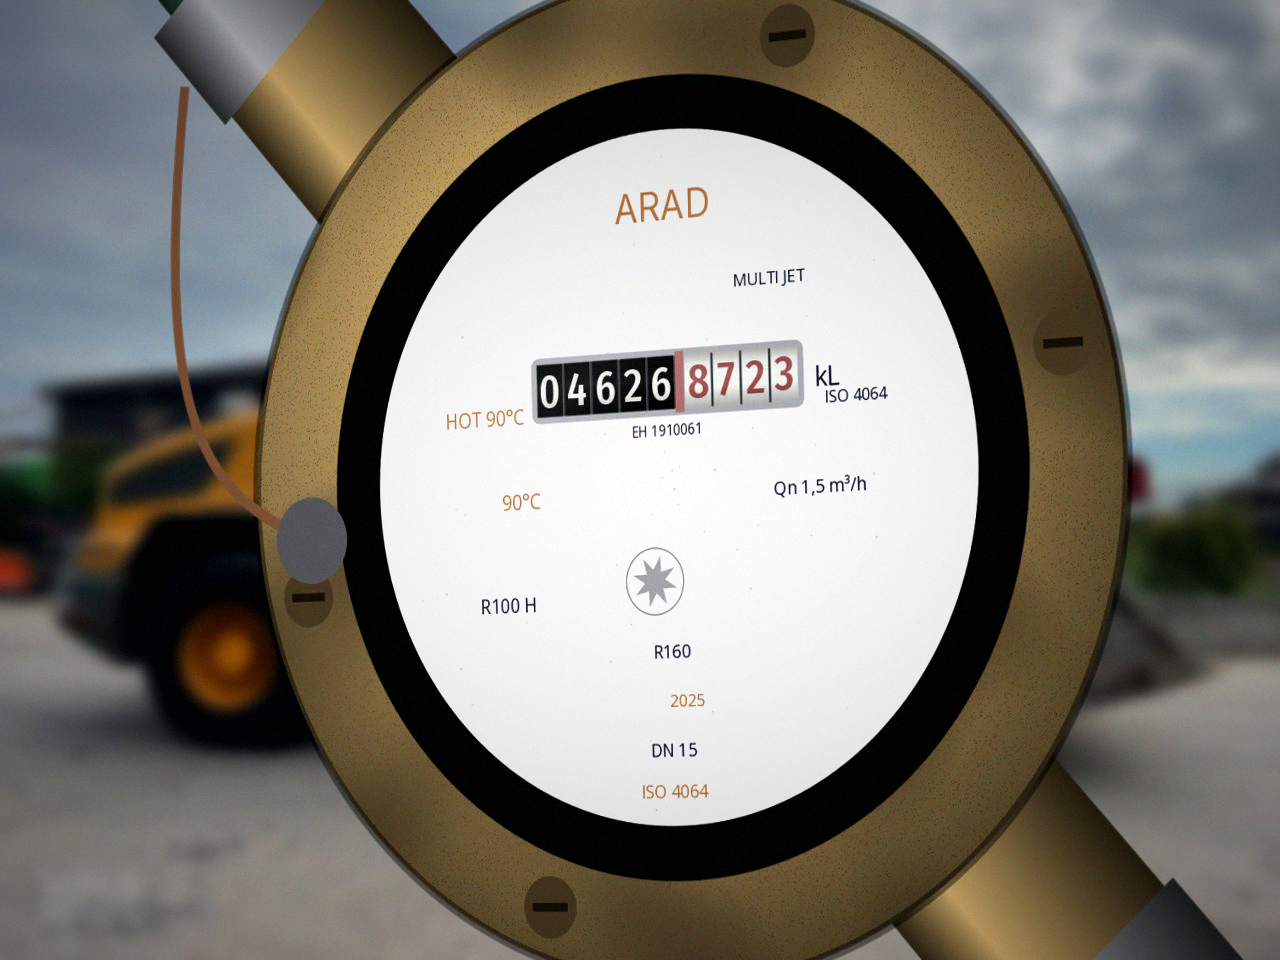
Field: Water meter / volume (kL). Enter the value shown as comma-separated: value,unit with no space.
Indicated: 4626.8723,kL
